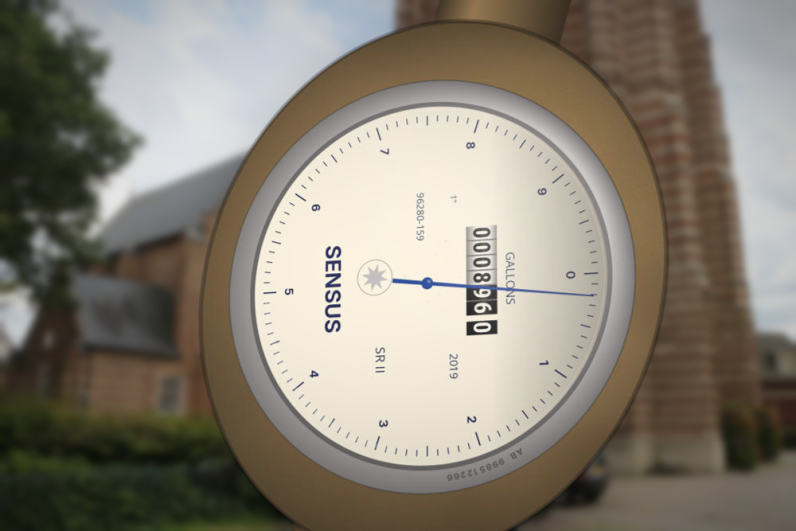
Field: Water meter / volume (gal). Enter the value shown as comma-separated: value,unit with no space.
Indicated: 8960.2,gal
